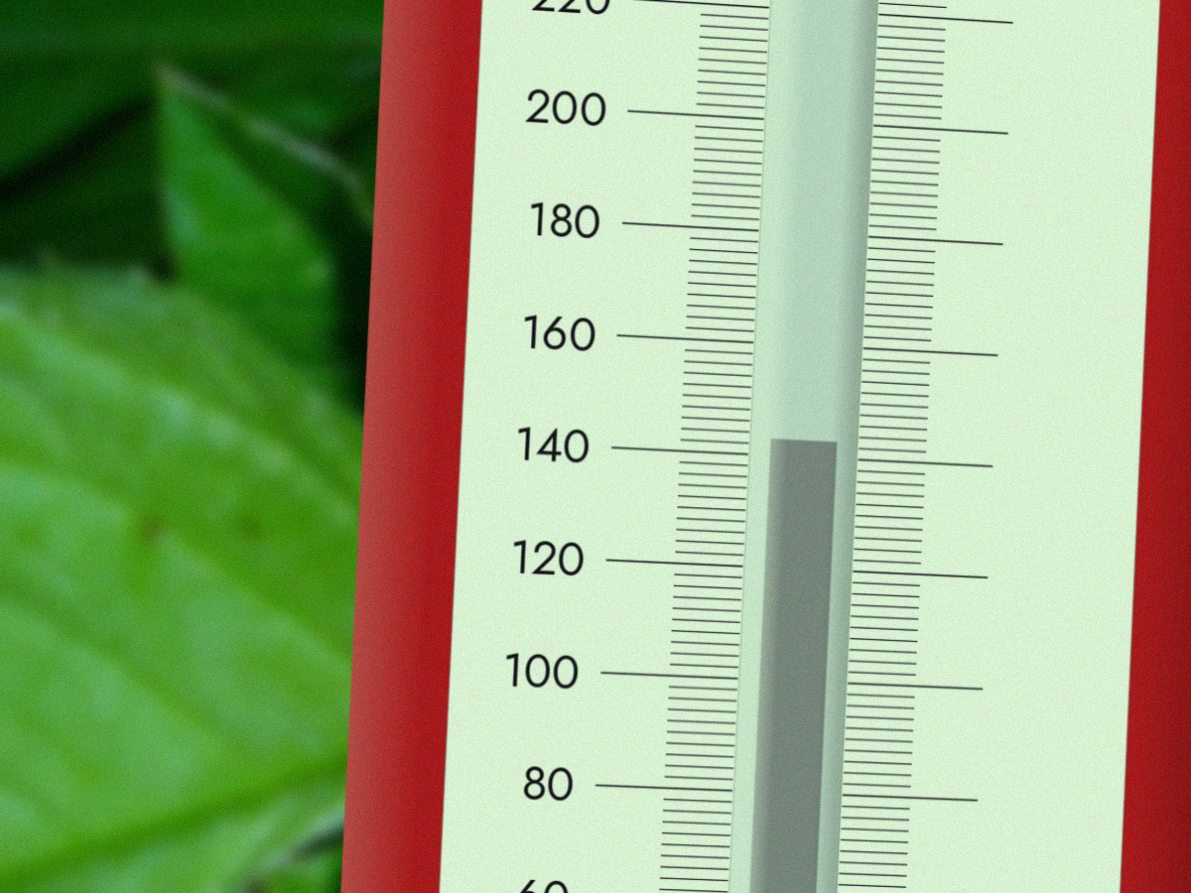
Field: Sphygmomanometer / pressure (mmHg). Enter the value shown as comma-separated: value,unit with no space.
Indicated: 143,mmHg
